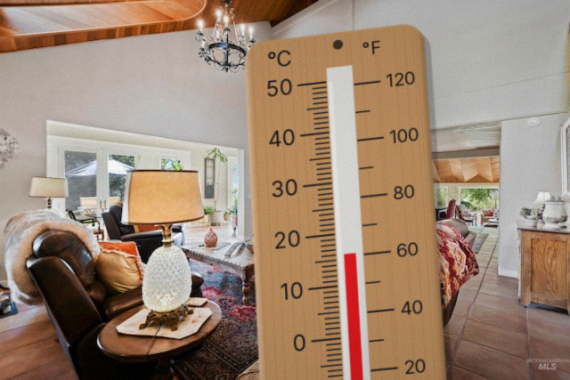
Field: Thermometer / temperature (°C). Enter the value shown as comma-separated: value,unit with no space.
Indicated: 16,°C
